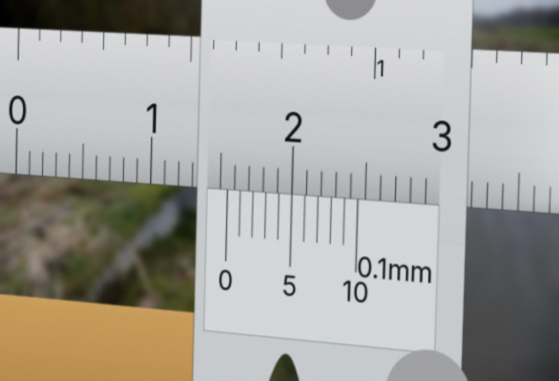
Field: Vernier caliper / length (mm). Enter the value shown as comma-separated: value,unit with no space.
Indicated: 15.5,mm
